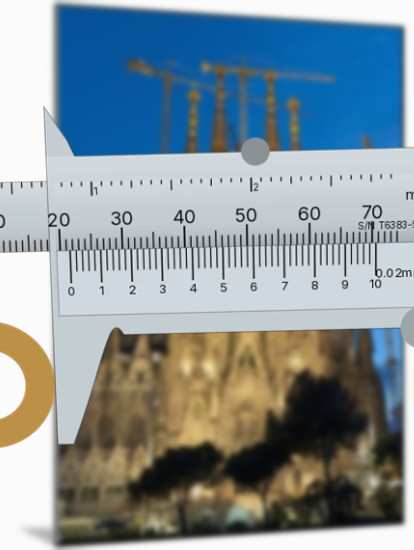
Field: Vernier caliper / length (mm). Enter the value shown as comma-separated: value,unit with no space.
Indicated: 21.6,mm
